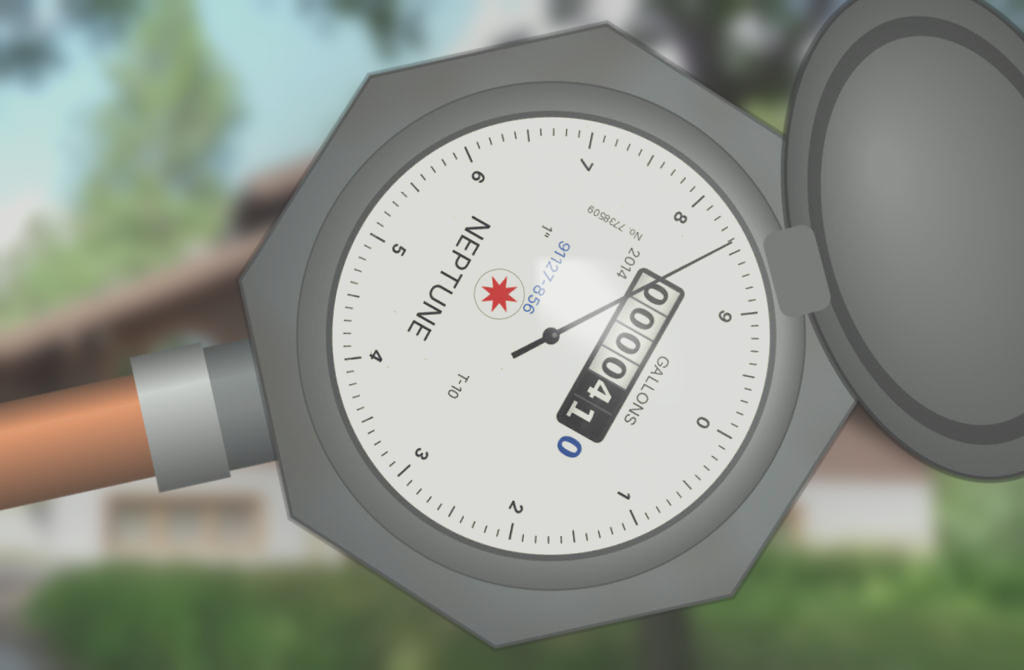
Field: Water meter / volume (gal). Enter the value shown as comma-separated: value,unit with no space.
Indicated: 408.4,gal
